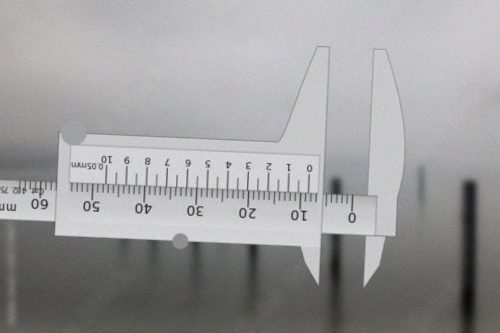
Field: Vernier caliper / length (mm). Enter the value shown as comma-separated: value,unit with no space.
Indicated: 8.5,mm
